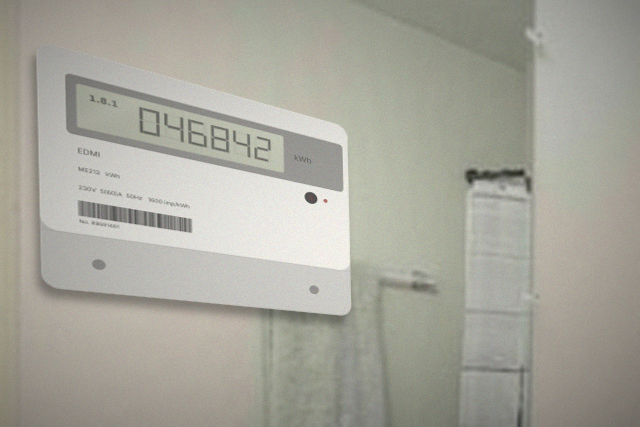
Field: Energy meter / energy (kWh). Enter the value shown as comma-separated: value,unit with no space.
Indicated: 46842,kWh
